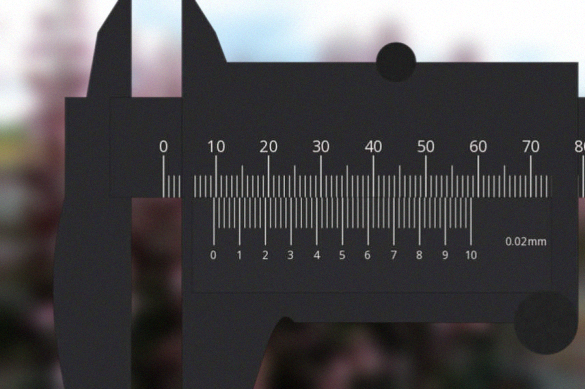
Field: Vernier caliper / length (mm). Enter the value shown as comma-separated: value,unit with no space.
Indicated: 9.6,mm
